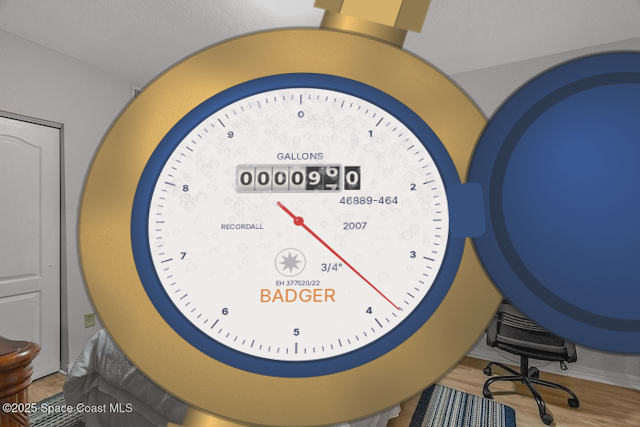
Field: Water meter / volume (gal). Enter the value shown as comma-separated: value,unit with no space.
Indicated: 963.7,gal
